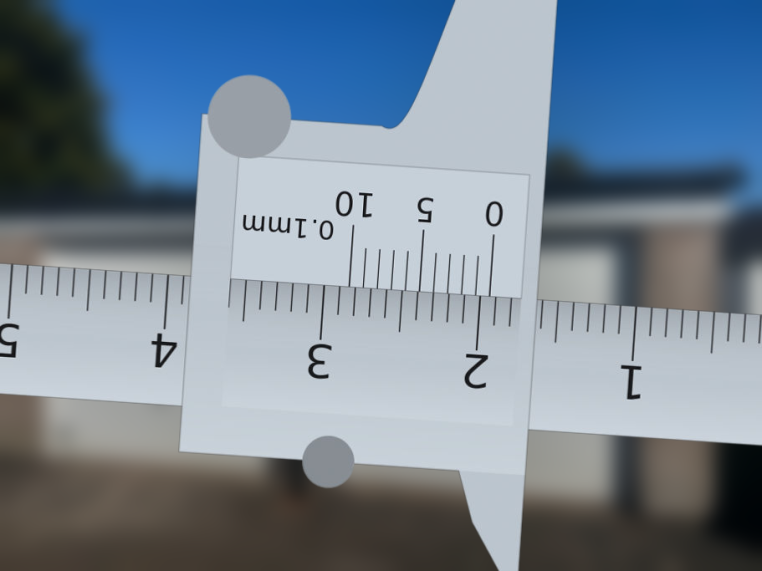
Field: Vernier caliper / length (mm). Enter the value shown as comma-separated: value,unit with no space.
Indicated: 19.4,mm
